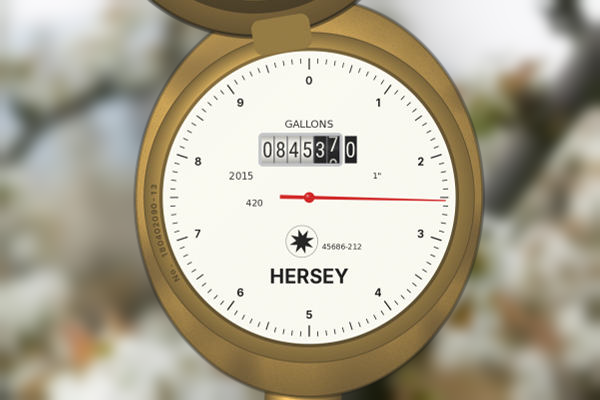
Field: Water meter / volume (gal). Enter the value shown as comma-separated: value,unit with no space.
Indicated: 845372.5,gal
